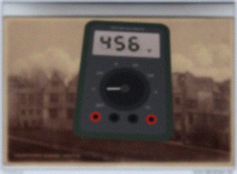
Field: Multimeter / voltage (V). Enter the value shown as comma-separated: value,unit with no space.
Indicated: 456,V
